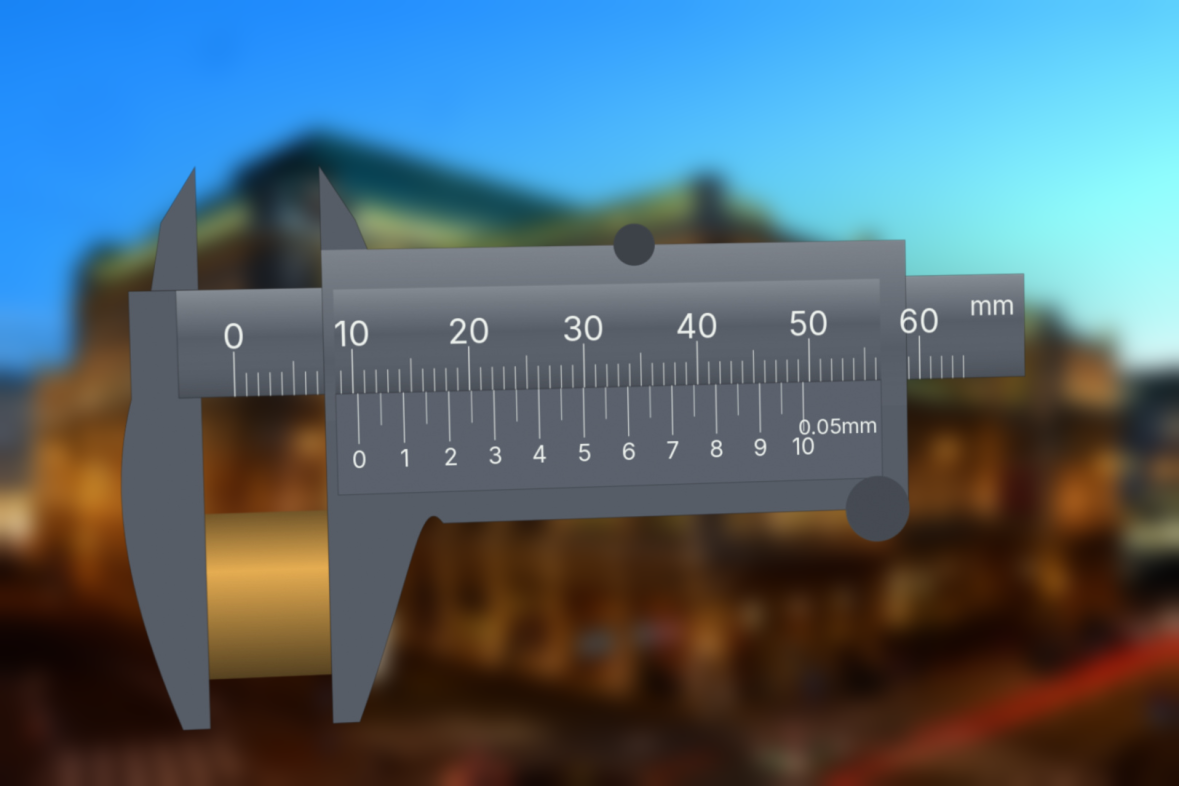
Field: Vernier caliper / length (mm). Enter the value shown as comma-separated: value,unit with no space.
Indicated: 10.4,mm
